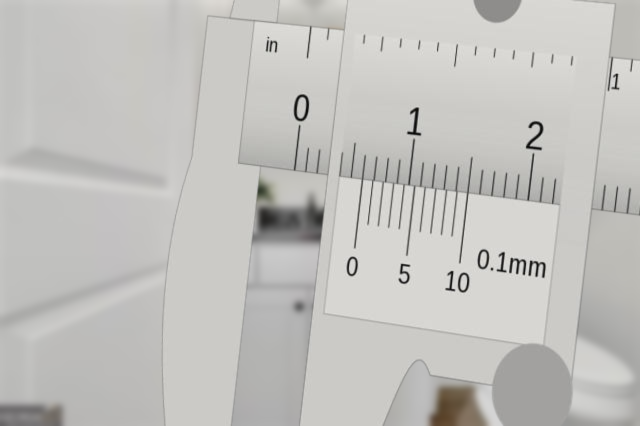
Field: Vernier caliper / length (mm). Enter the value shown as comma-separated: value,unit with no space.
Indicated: 6.0,mm
